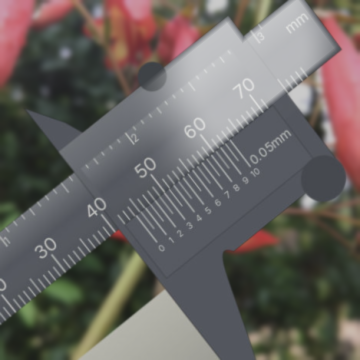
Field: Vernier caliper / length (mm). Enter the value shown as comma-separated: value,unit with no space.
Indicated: 44.2,mm
